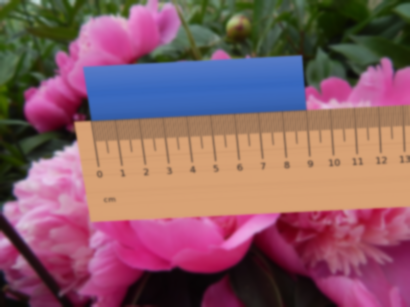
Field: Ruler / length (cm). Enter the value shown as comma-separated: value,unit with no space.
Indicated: 9,cm
